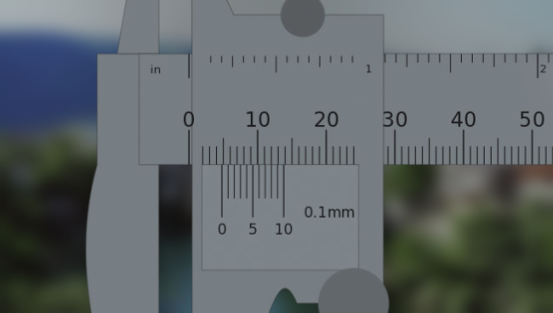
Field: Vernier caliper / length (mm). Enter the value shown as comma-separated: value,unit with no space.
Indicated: 4.8,mm
